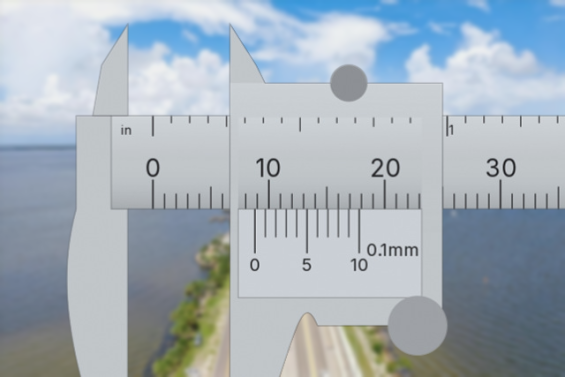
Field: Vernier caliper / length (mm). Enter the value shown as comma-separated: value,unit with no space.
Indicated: 8.8,mm
